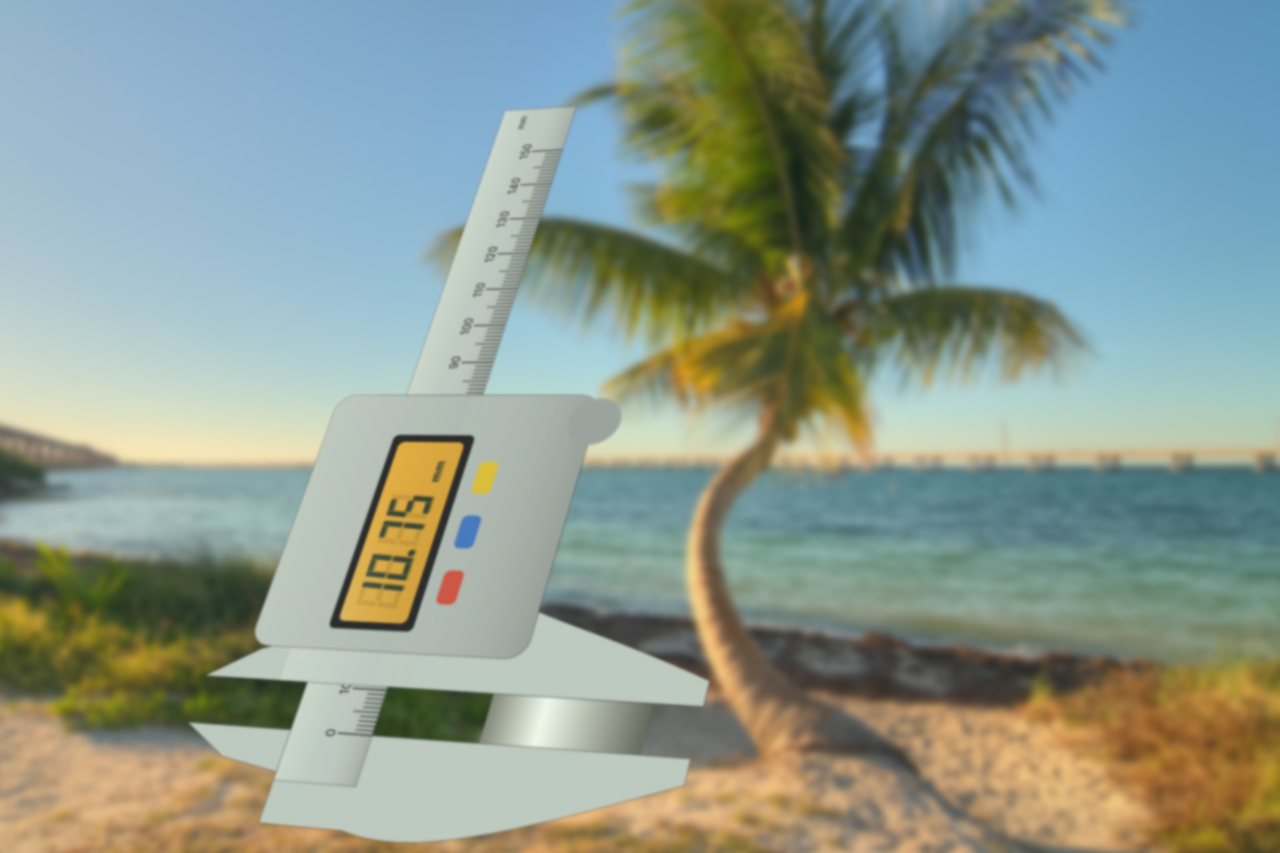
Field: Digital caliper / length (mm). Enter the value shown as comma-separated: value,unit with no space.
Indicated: 10.75,mm
